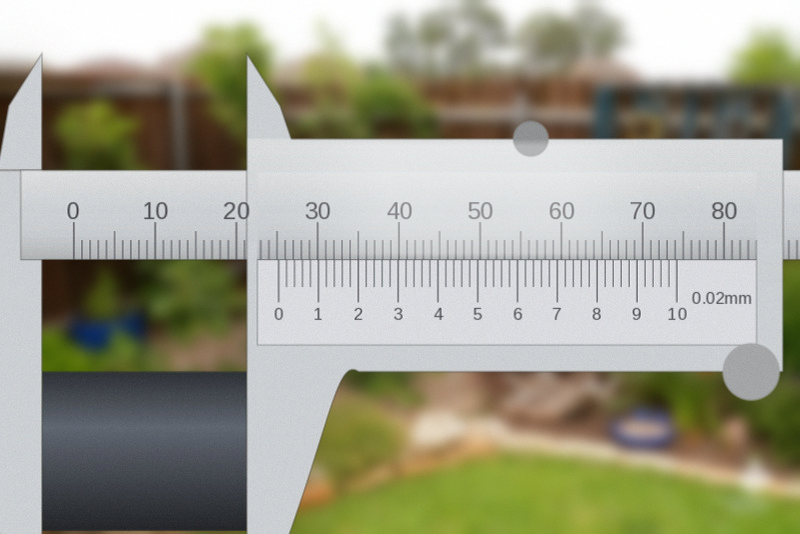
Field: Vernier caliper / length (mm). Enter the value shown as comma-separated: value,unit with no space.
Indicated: 25.2,mm
